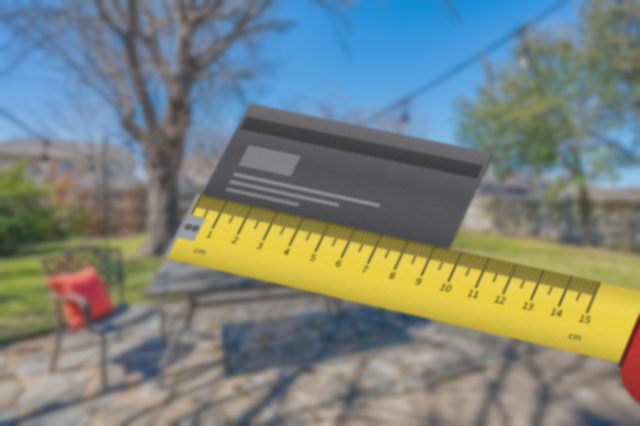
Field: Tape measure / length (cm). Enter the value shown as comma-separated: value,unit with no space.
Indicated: 9.5,cm
